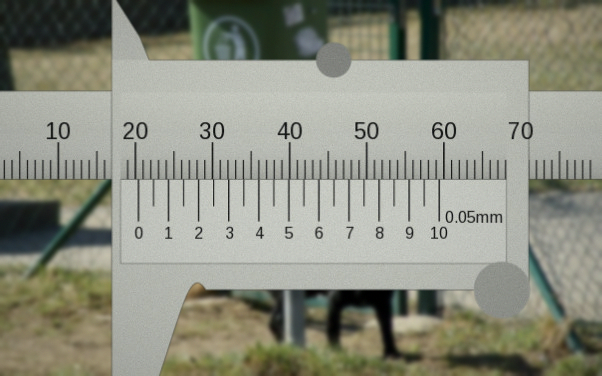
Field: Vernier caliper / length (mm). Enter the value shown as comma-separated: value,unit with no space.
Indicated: 20.4,mm
